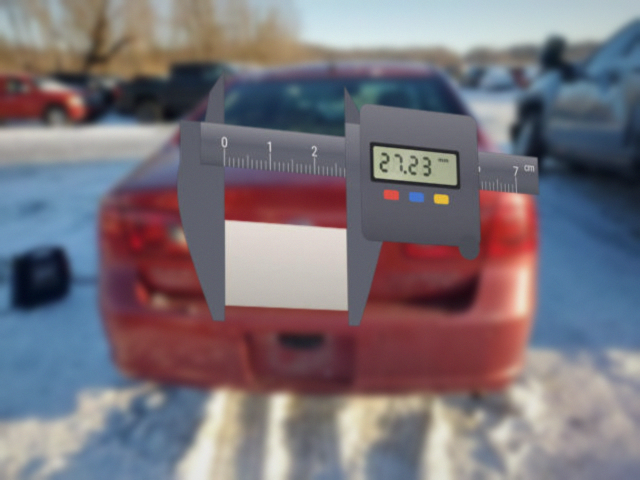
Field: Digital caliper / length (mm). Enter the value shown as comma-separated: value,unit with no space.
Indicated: 27.23,mm
